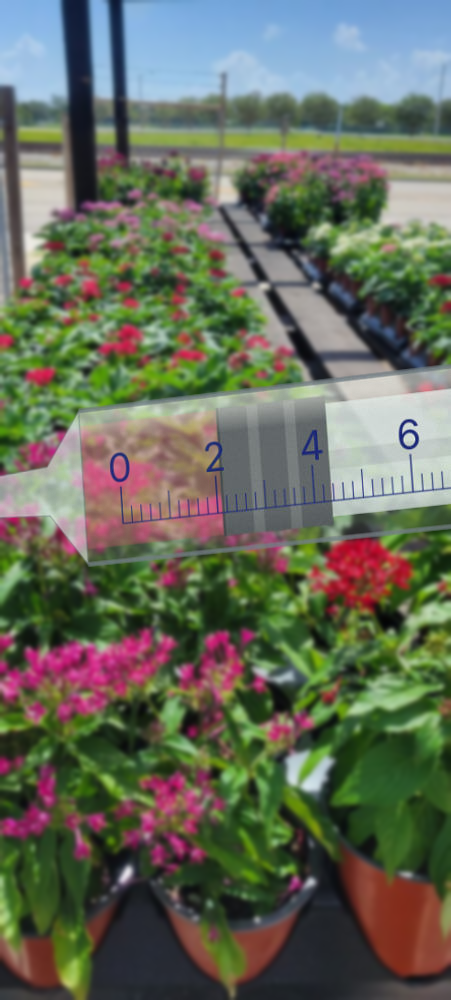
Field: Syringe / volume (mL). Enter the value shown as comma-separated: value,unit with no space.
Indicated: 2.1,mL
